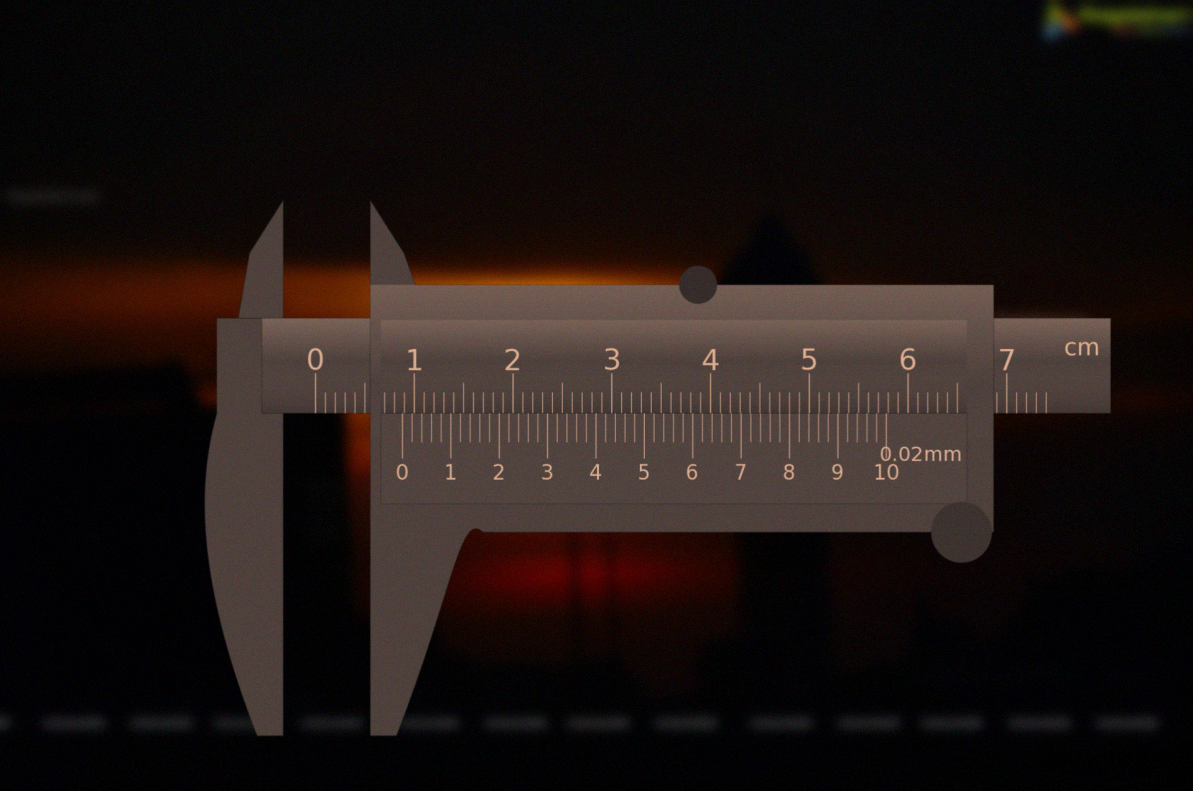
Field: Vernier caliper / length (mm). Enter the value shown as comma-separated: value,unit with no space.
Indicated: 8.8,mm
